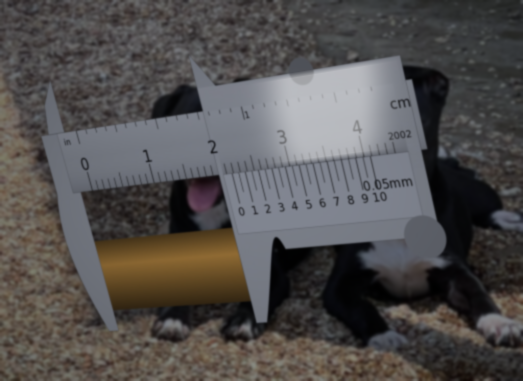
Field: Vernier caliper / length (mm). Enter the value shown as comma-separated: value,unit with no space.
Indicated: 21.8,mm
